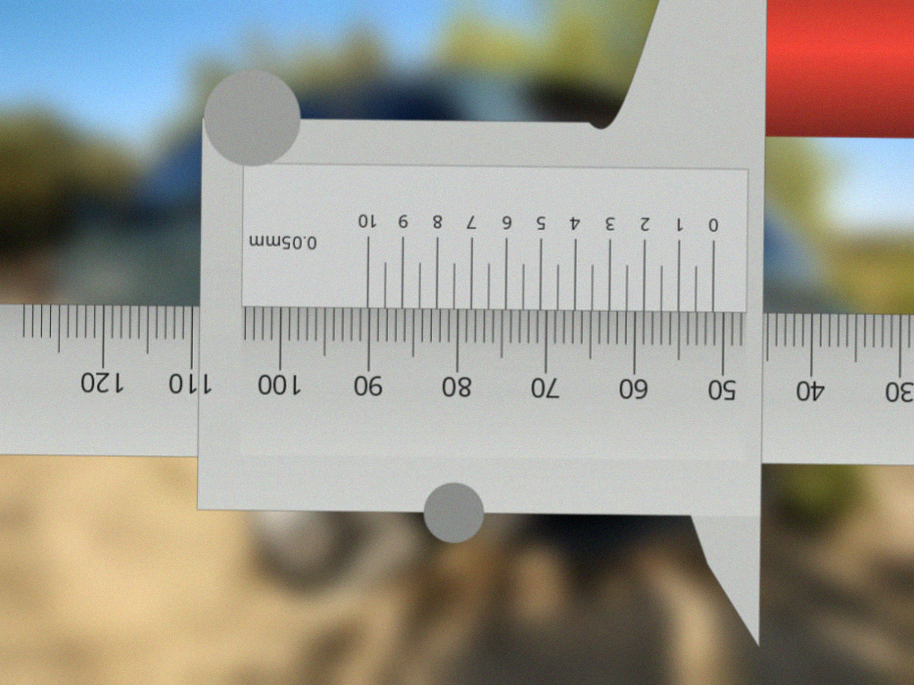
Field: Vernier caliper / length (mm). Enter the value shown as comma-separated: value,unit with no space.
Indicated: 51.2,mm
